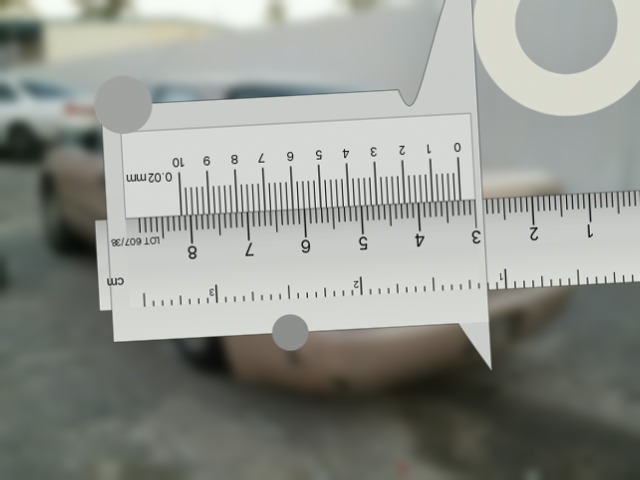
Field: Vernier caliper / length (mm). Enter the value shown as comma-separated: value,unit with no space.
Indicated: 32.6,mm
